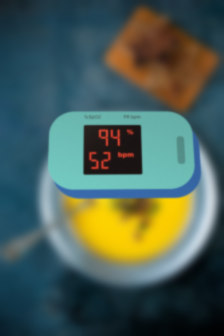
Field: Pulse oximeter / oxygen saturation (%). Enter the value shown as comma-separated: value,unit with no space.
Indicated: 94,%
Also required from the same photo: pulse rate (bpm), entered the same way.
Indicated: 52,bpm
